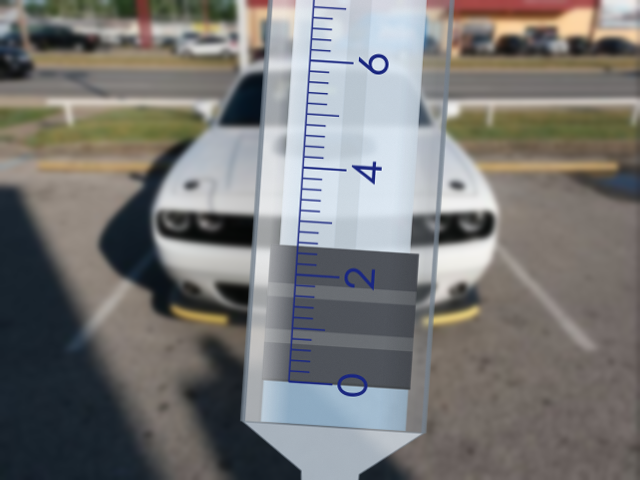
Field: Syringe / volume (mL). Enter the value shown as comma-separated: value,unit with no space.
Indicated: 0,mL
